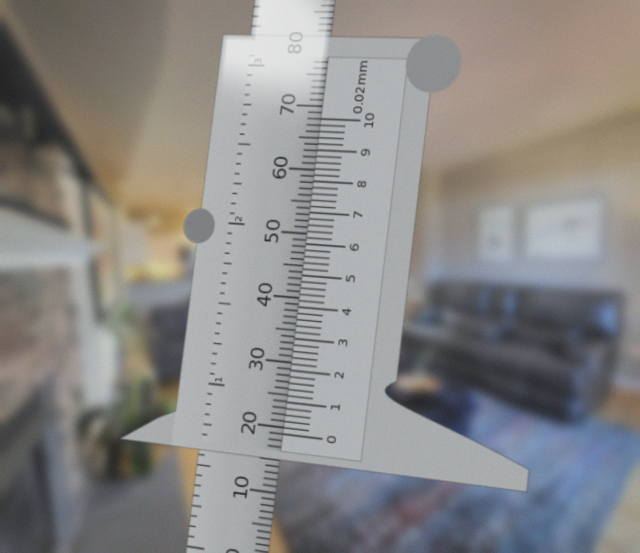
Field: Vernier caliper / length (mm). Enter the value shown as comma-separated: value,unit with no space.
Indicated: 19.0,mm
